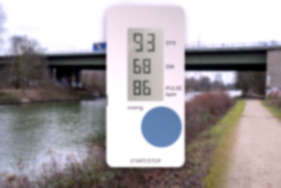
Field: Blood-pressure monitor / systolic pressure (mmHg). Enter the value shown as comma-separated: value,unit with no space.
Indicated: 93,mmHg
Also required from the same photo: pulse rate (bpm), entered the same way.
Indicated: 86,bpm
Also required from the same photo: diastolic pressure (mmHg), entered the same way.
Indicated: 68,mmHg
